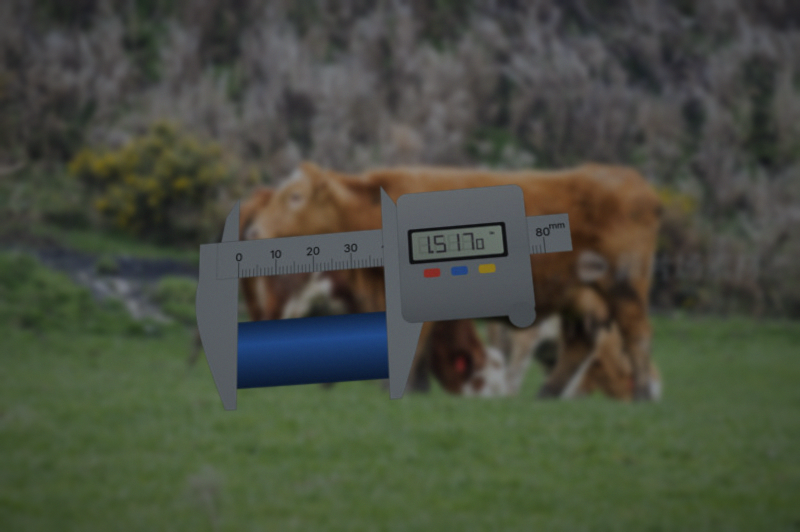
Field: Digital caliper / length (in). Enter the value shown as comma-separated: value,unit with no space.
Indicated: 1.5170,in
